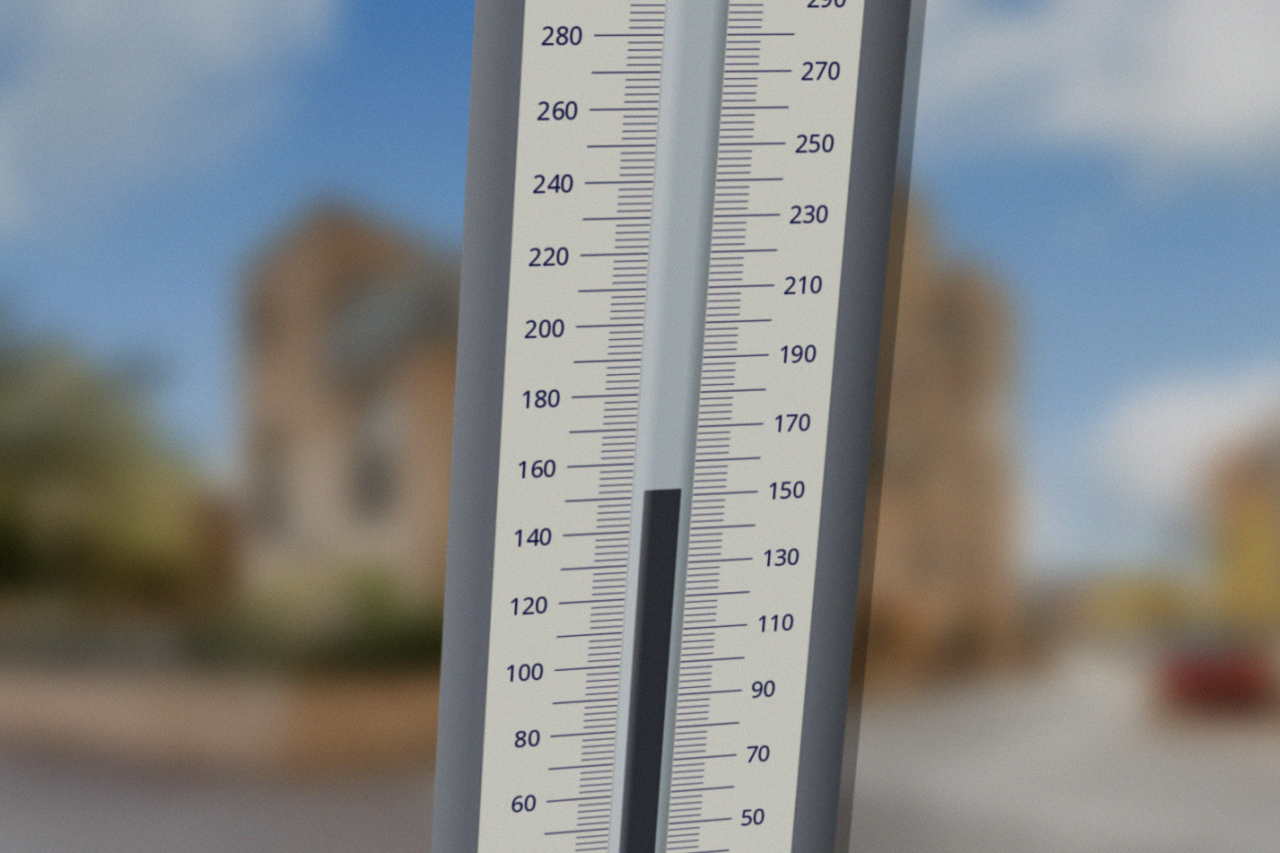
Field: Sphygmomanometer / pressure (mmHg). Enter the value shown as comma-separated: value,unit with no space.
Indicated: 152,mmHg
